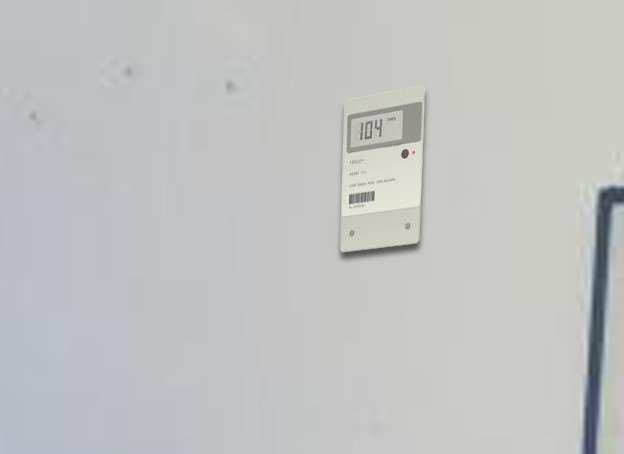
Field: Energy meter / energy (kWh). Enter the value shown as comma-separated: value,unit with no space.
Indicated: 104,kWh
